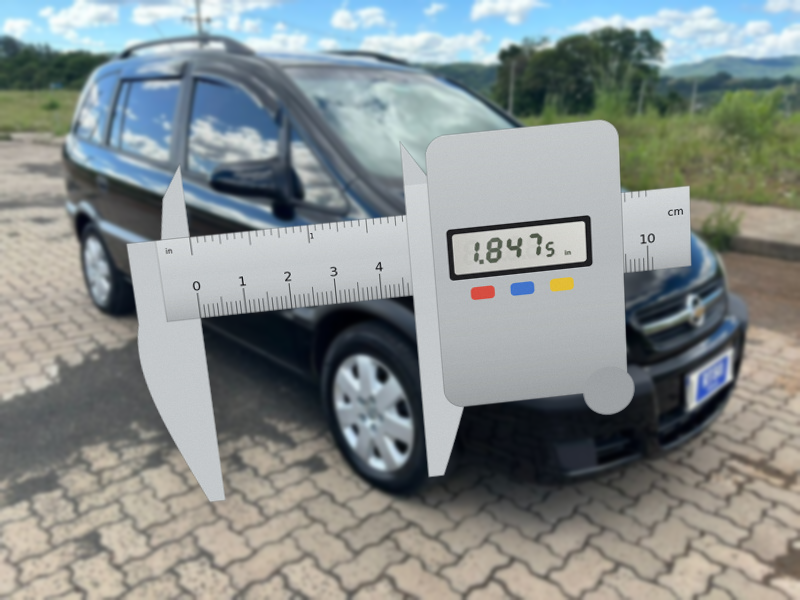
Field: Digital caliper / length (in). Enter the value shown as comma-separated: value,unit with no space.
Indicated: 1.8475,in
